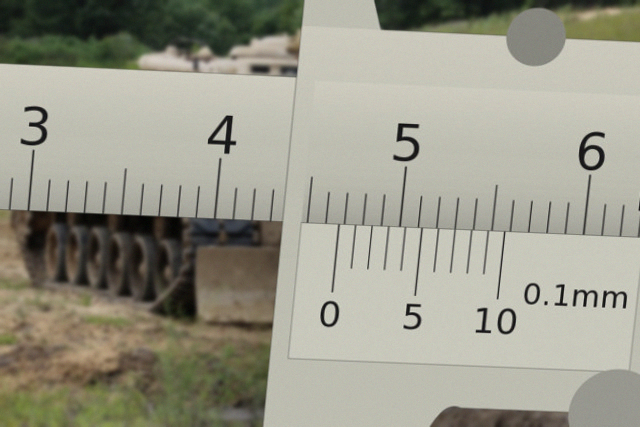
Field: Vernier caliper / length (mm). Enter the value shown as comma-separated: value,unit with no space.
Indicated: 46.7,mm
